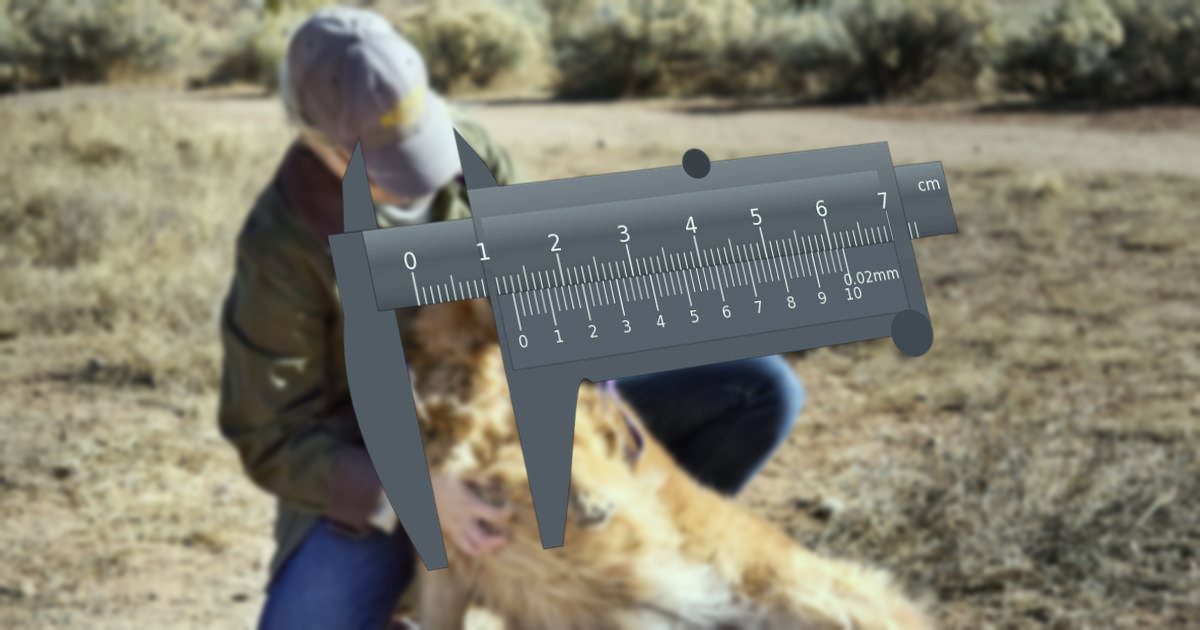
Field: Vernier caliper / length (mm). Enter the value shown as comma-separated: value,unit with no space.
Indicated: 12.8,mm
